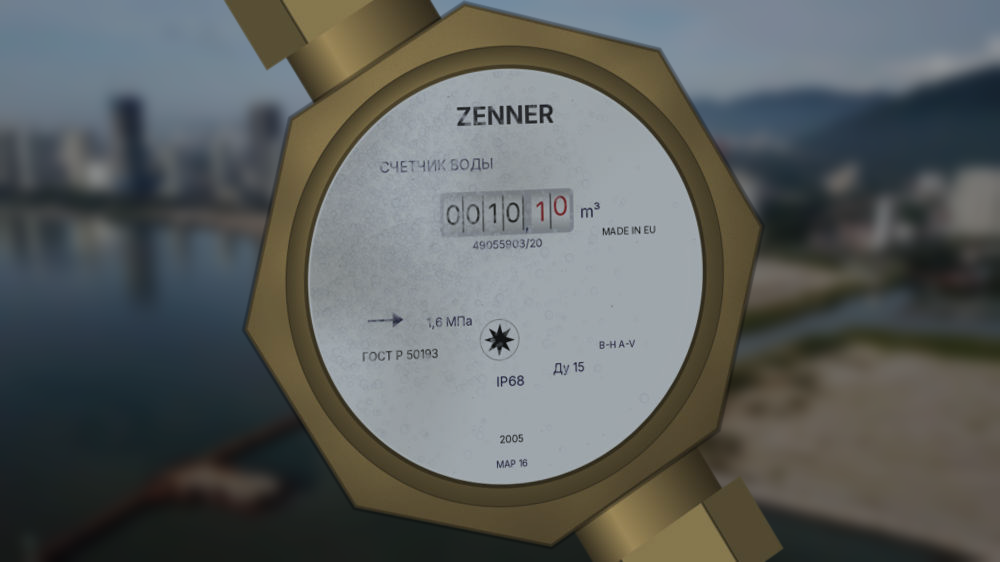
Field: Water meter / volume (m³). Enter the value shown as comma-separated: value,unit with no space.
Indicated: 10.10,m³
